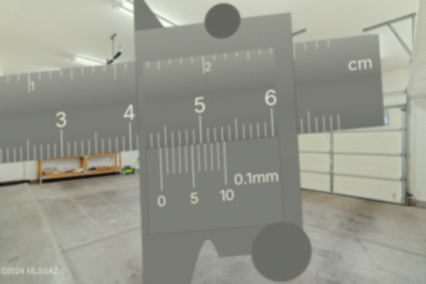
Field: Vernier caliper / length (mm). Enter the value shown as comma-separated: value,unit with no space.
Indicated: 44.2,mm
